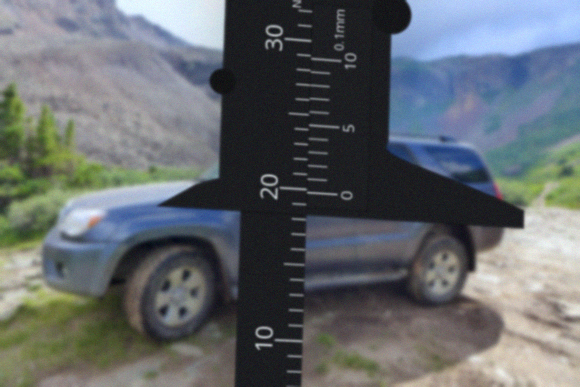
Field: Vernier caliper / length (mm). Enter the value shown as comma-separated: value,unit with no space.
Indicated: 19.8,mm
